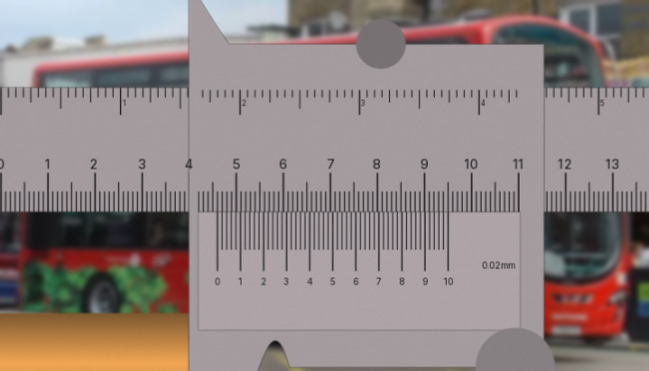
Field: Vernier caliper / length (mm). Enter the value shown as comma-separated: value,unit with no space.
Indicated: 46.0,mm
